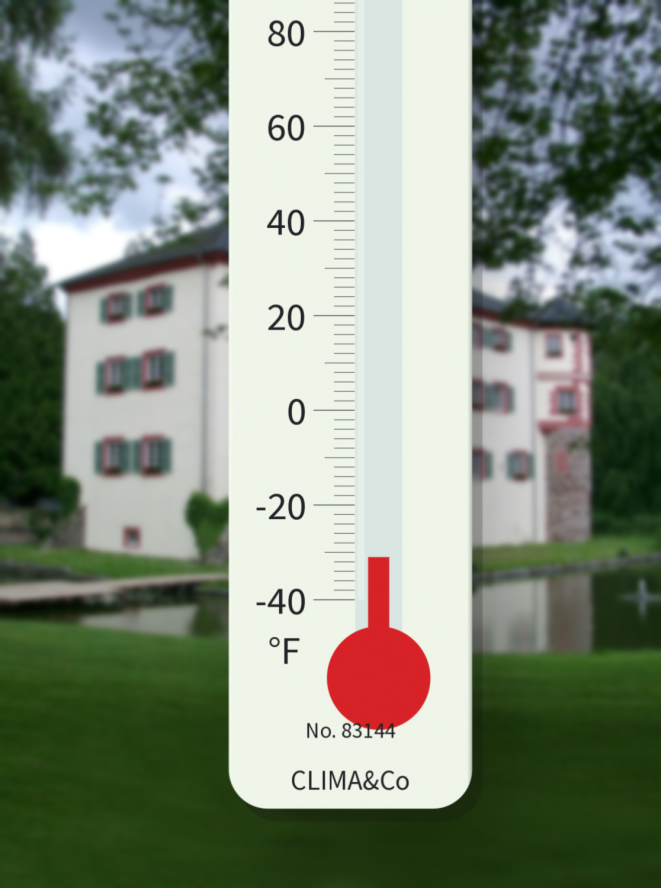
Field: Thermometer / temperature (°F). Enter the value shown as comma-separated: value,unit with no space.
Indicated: -31,°F
